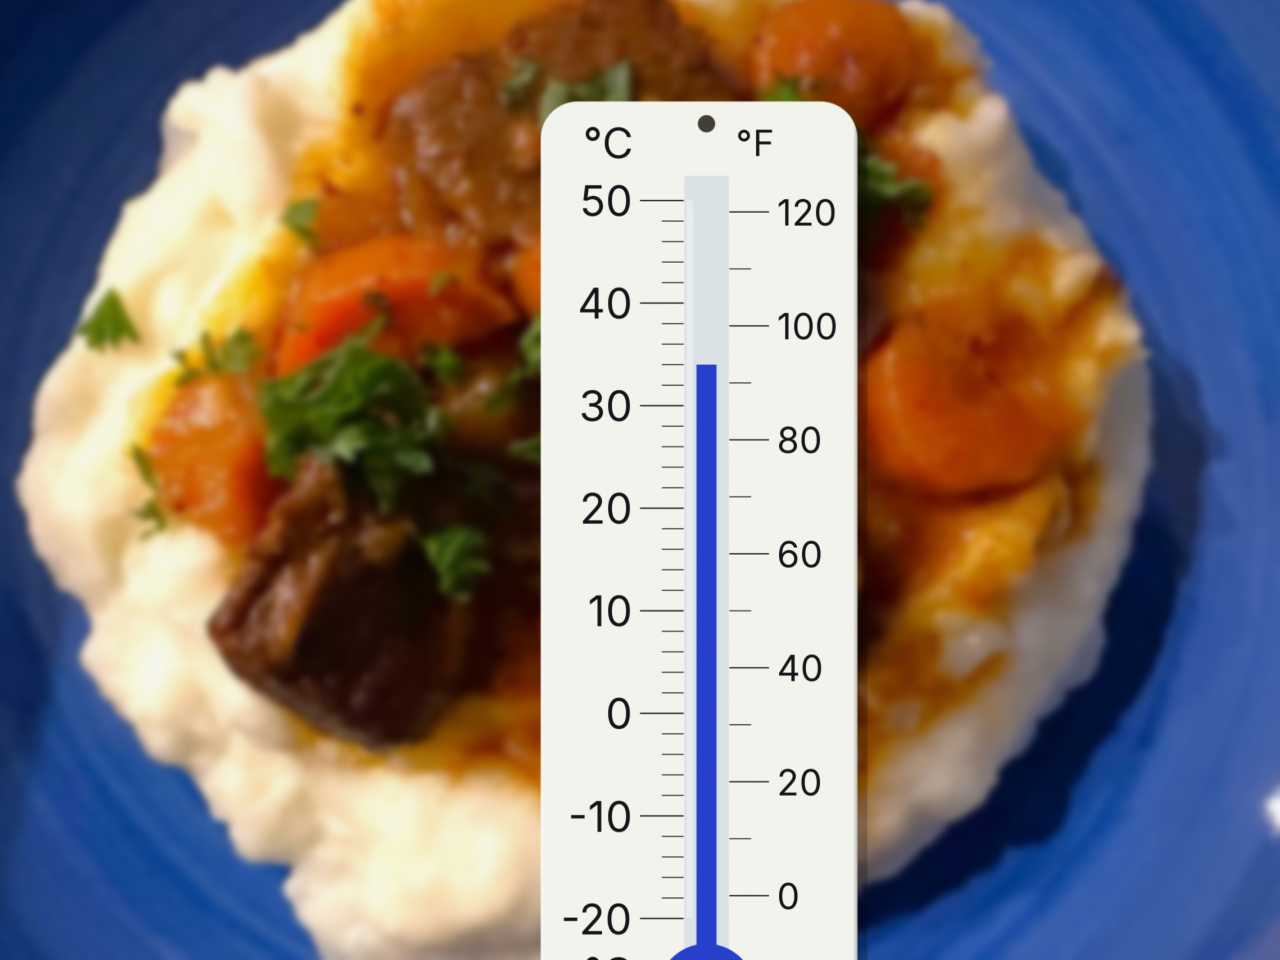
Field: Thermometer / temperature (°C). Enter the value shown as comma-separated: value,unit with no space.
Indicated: 34,°C
